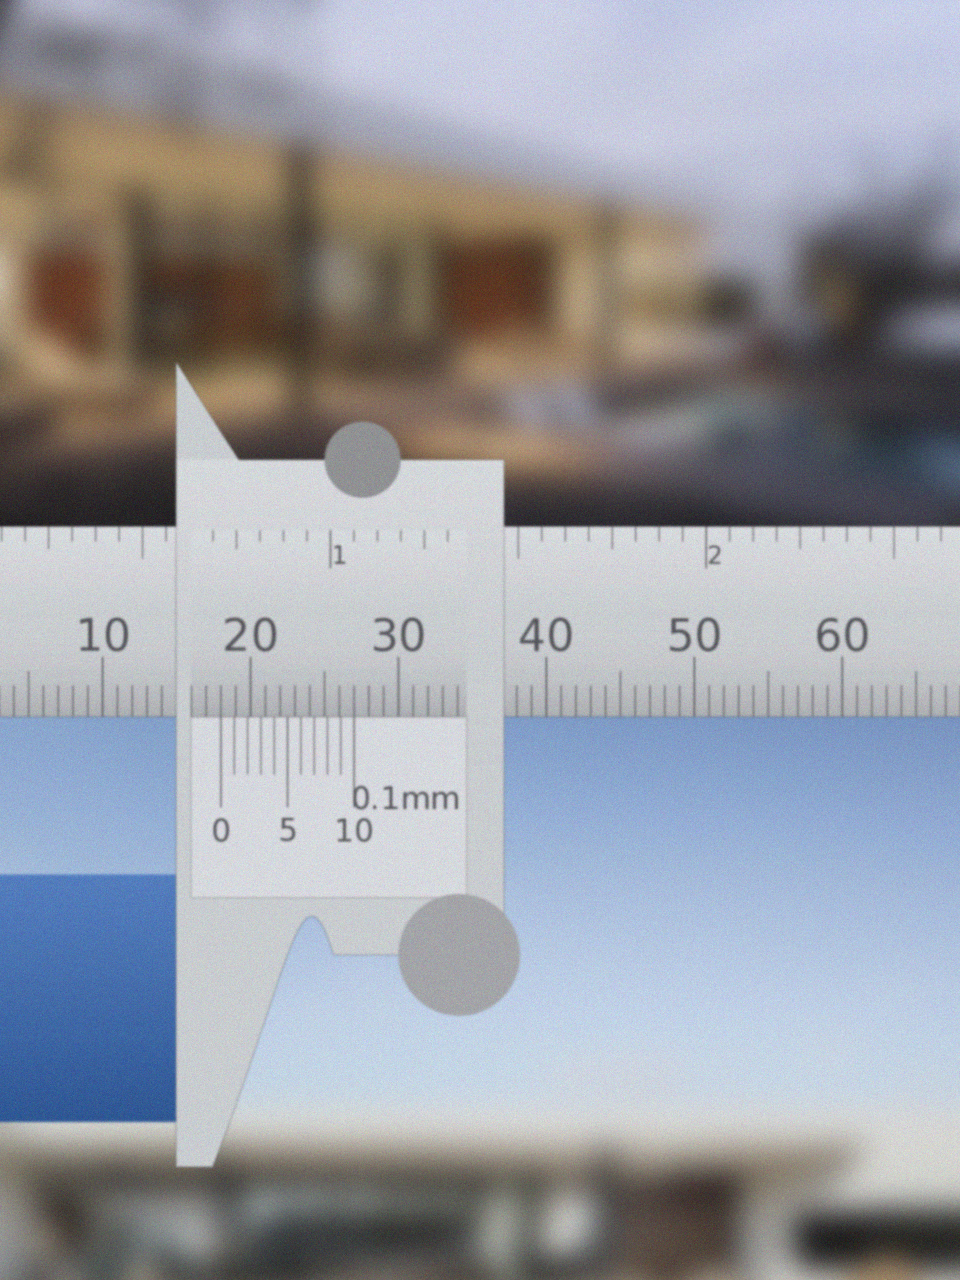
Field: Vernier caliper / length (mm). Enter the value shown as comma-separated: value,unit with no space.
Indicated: 18.0,mm
